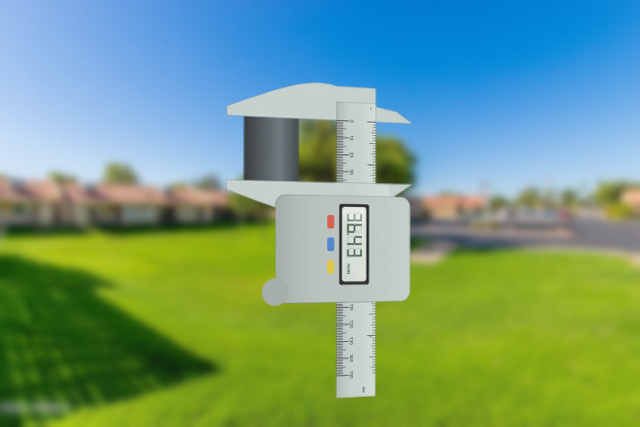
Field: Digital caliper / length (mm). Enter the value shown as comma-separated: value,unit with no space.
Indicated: 36.43,mm
